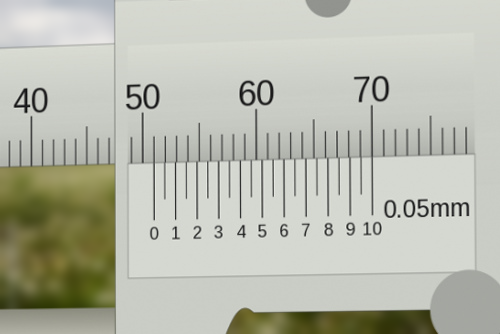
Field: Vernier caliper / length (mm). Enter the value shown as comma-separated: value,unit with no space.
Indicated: 51.0,mm
